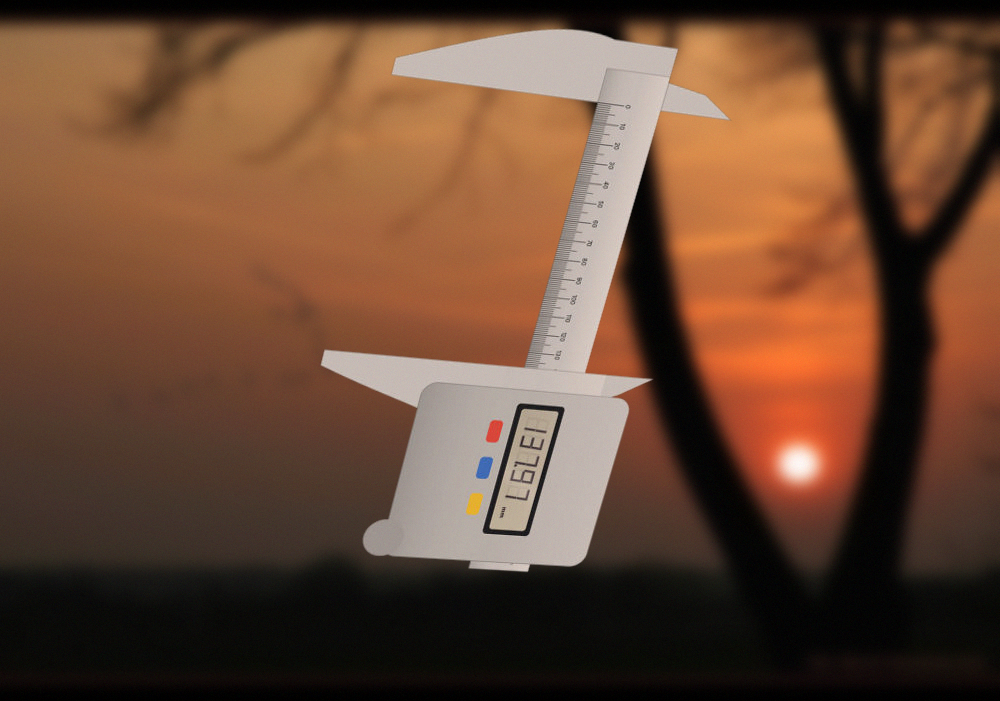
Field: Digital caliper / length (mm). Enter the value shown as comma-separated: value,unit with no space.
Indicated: 137.97,mm
